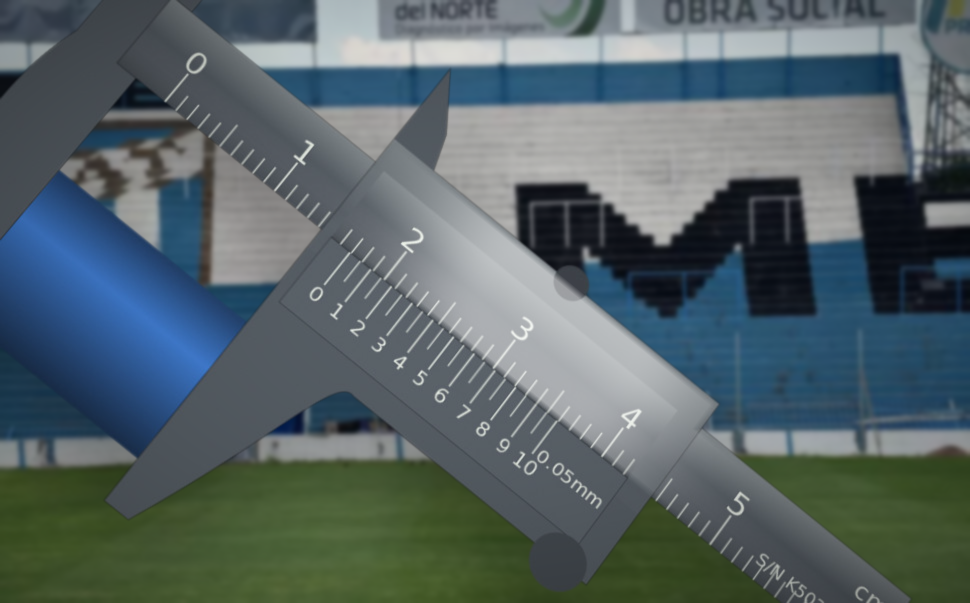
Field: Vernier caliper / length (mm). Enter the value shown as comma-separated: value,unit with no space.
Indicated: 16.9,mm
